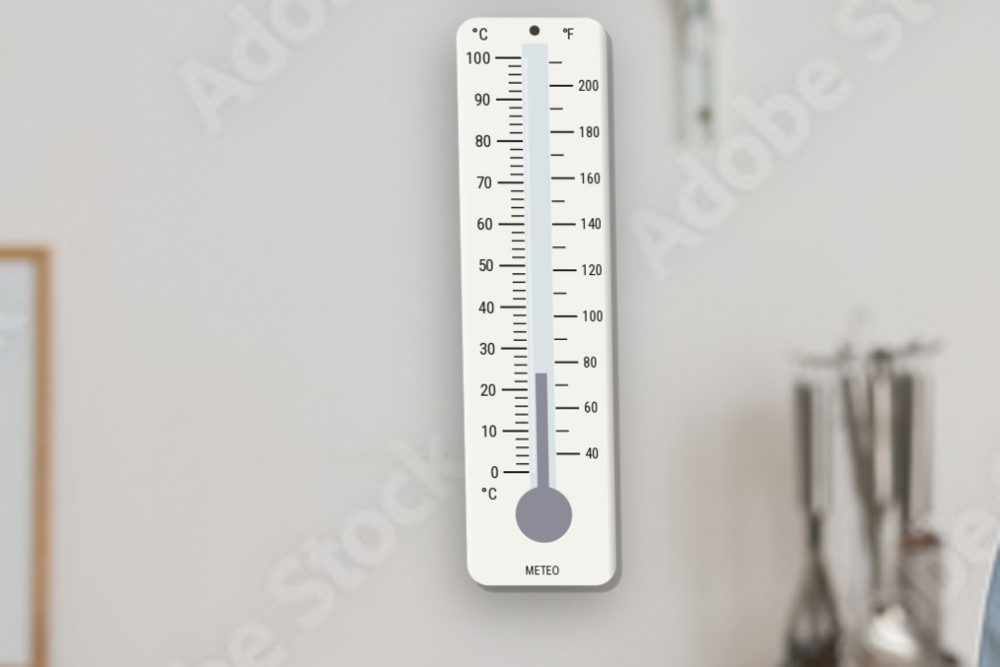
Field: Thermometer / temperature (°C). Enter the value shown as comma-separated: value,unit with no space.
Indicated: 24,°C
